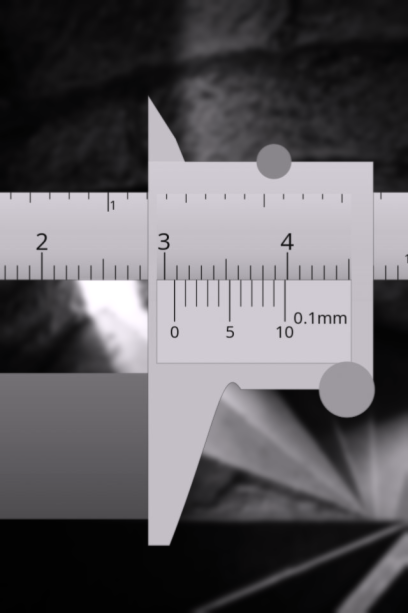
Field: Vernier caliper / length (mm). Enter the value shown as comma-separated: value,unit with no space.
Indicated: 30.8,mm
